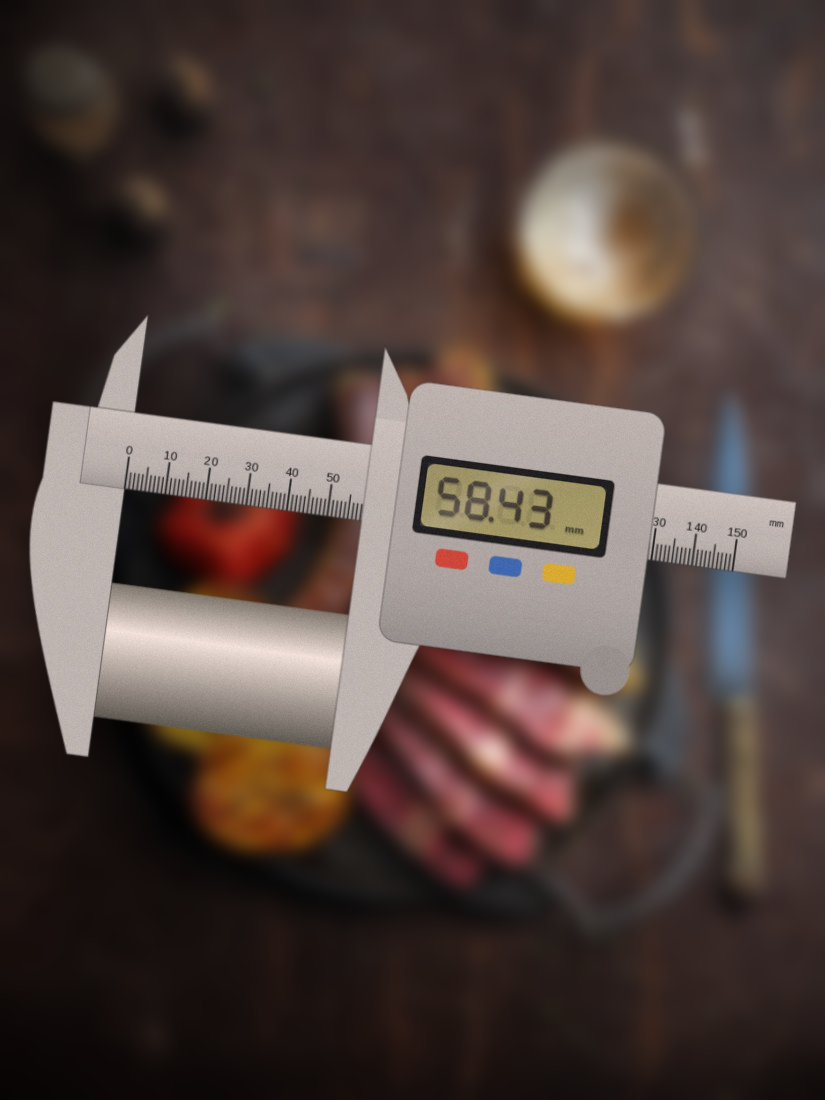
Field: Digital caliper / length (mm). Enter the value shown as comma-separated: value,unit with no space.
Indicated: 58.43,mm
